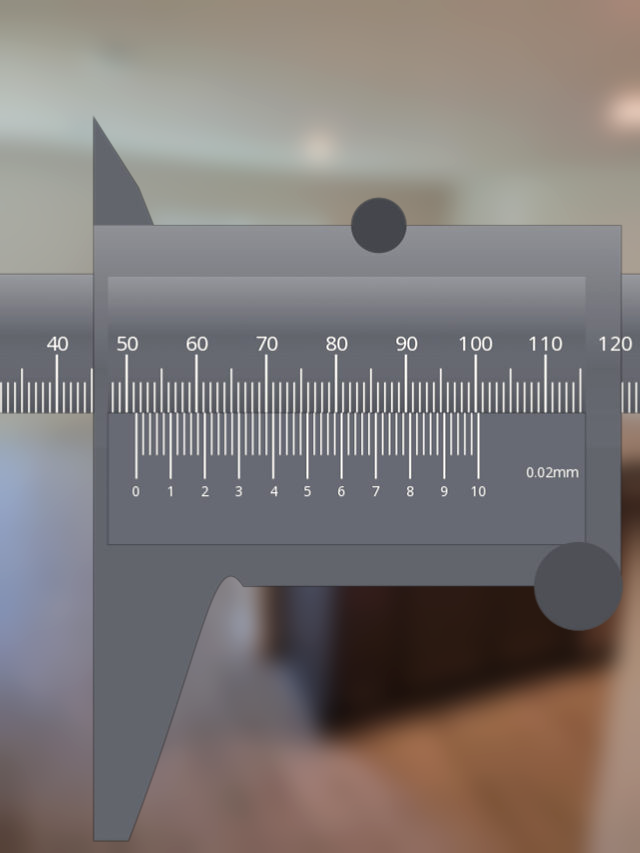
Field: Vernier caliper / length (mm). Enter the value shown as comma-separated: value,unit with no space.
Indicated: 51.4,mm
